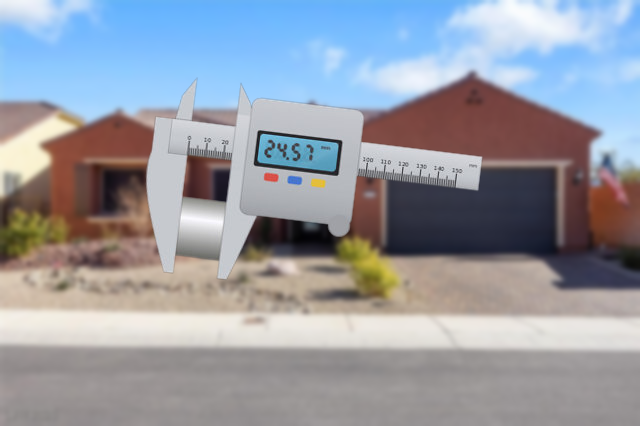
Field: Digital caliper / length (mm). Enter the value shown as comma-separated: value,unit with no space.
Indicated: 24.57,mm
